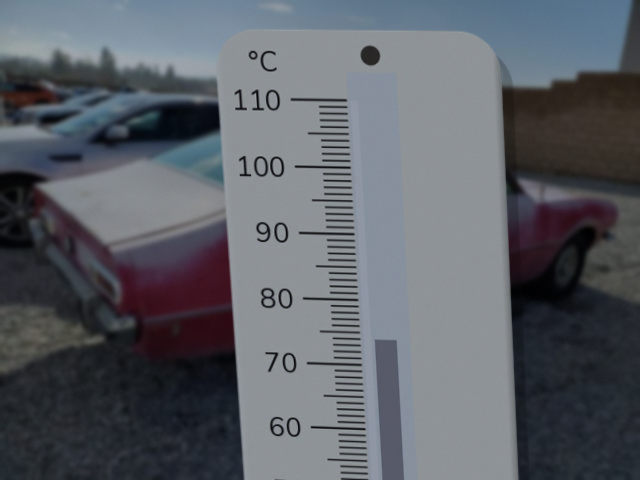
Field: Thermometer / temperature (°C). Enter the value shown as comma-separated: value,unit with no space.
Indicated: 74,°C
